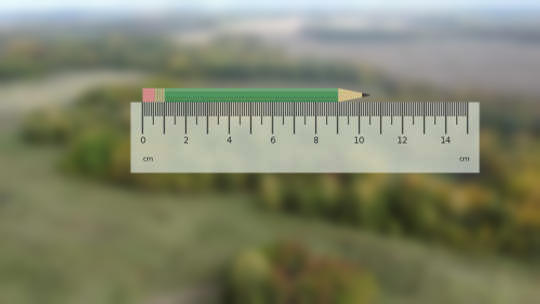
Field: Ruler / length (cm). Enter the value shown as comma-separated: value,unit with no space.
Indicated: 10.5,cm
